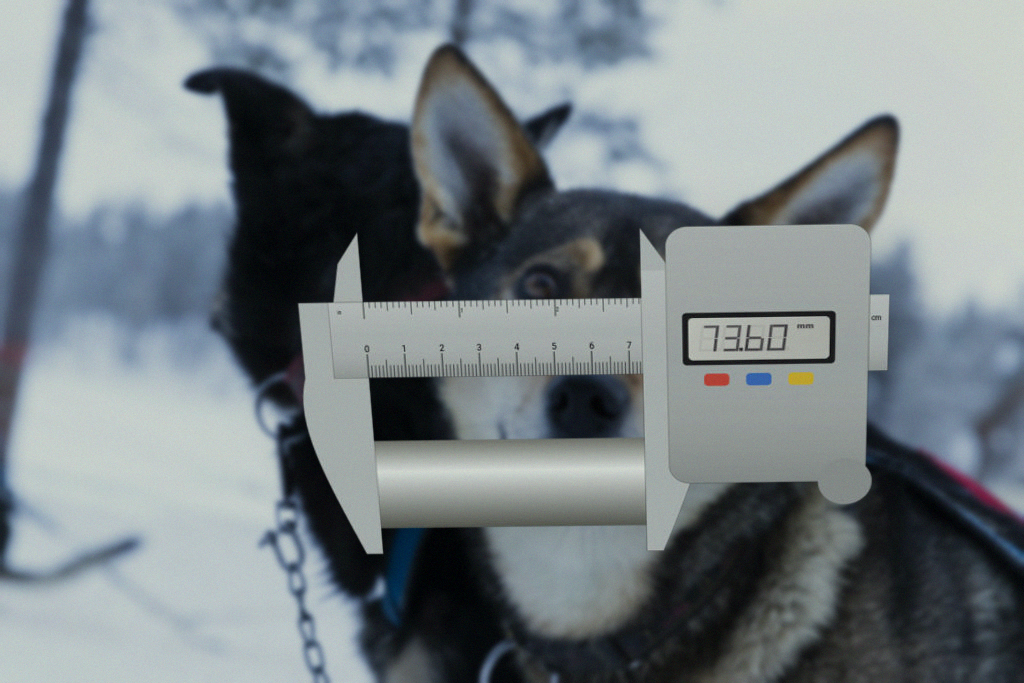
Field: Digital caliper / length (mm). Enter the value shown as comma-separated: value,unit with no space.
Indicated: 73.60,mm
